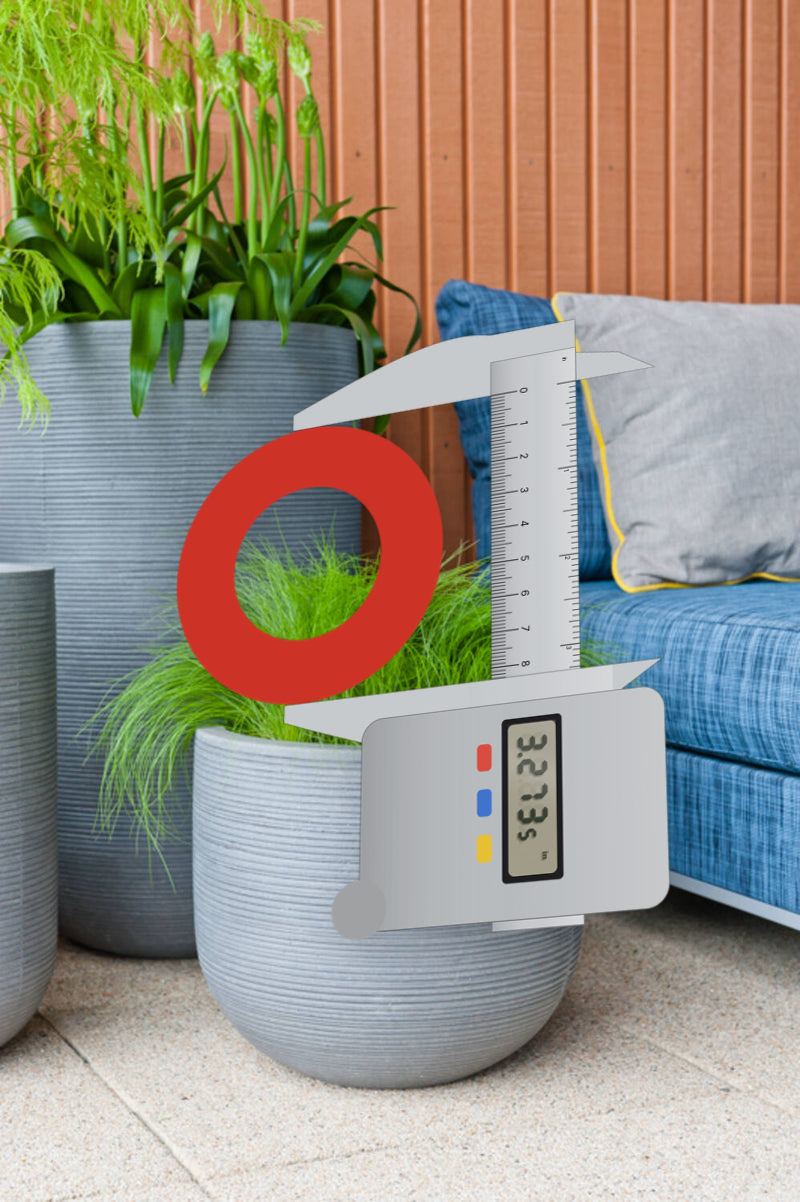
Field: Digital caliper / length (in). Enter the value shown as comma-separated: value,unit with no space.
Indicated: 3.2735,in
